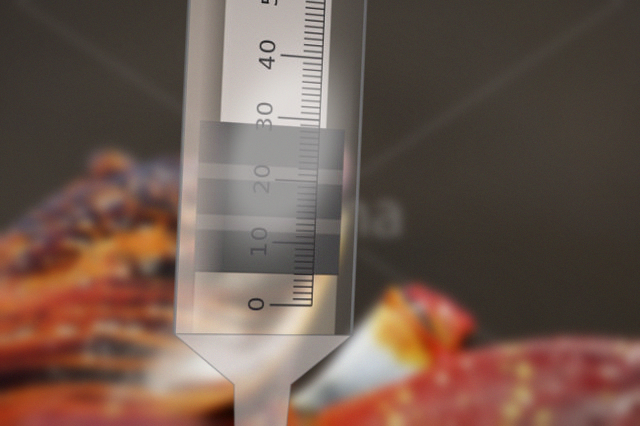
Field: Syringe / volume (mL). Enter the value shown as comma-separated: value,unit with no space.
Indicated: 5,mL
